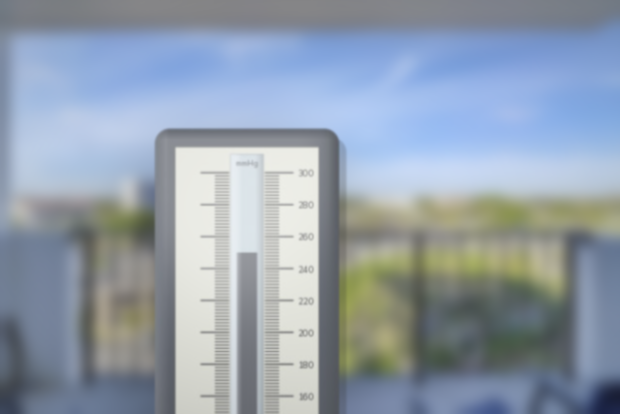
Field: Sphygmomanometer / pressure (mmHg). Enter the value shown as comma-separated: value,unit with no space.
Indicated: 250,mmHg
